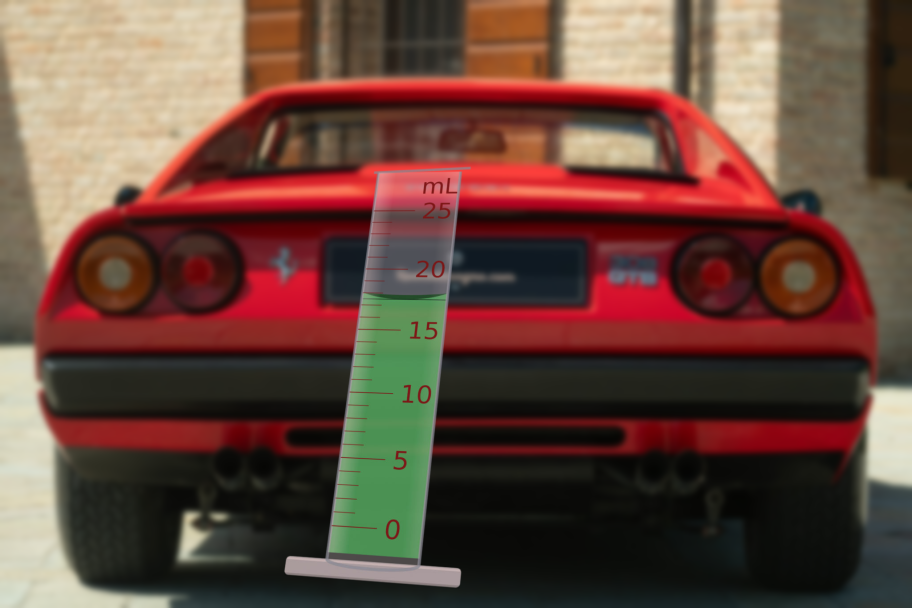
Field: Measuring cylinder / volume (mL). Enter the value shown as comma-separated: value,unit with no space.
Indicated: 17.5,mL
